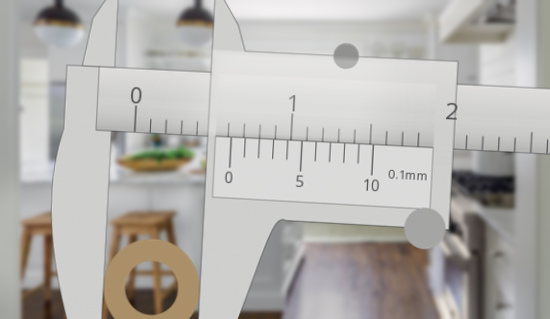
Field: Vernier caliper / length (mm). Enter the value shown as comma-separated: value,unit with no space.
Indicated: 6.2,mm
